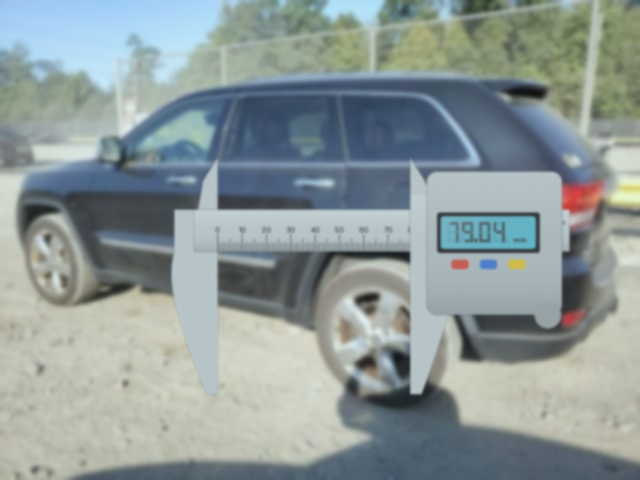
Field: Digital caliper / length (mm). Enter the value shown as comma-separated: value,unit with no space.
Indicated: 79.04,mm
